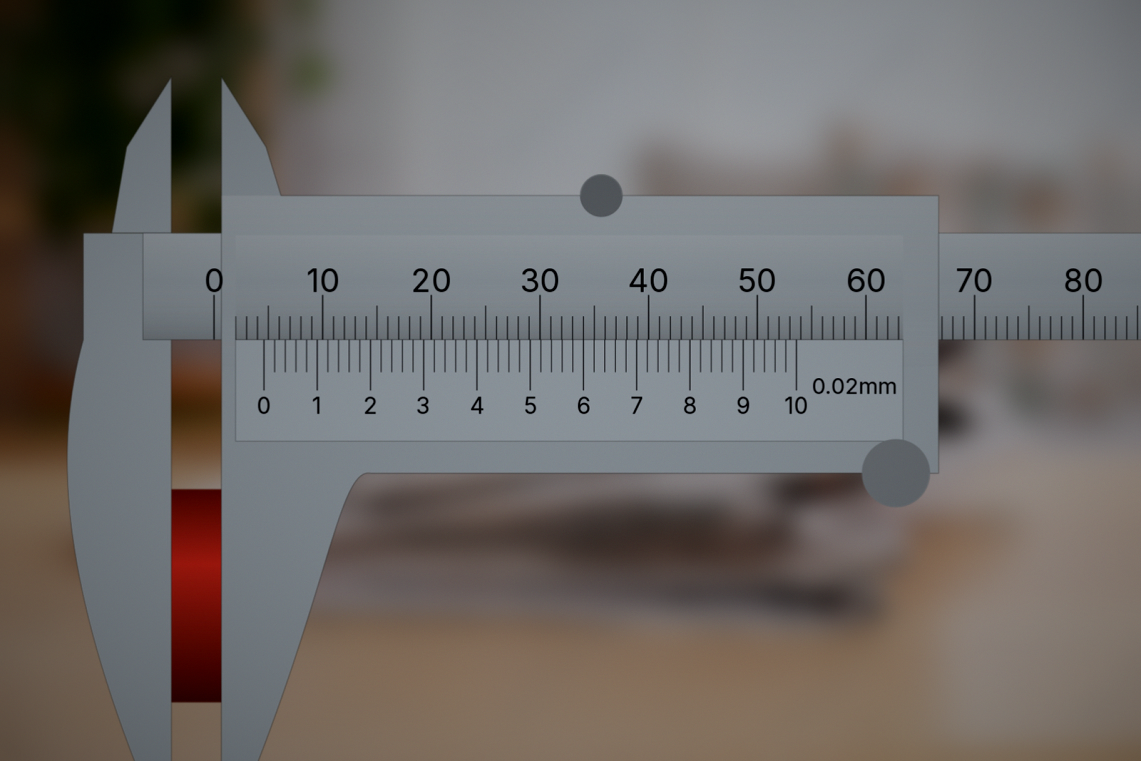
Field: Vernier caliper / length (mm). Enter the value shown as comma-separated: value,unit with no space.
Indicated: 4.6,mm
